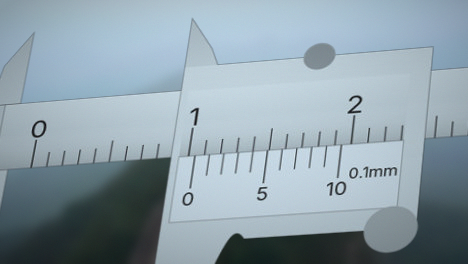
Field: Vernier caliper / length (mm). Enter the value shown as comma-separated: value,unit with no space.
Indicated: 10.4,mm
